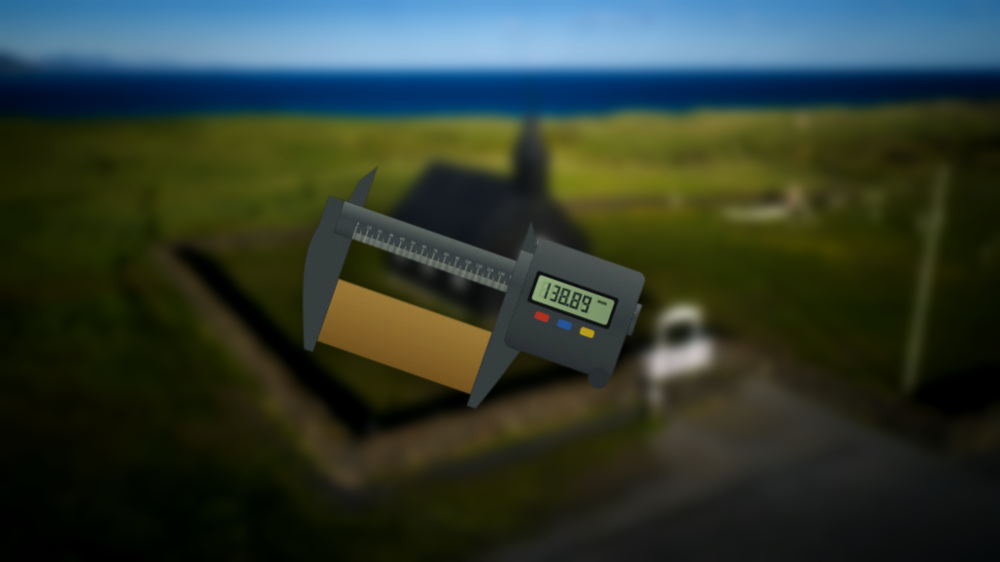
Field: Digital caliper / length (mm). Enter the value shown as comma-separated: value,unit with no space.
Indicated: 138.89,mm
